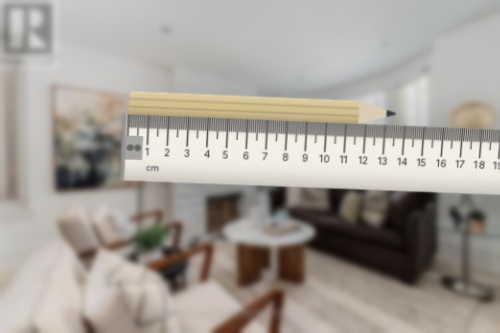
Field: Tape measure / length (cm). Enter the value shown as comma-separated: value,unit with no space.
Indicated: 13.5,cm
